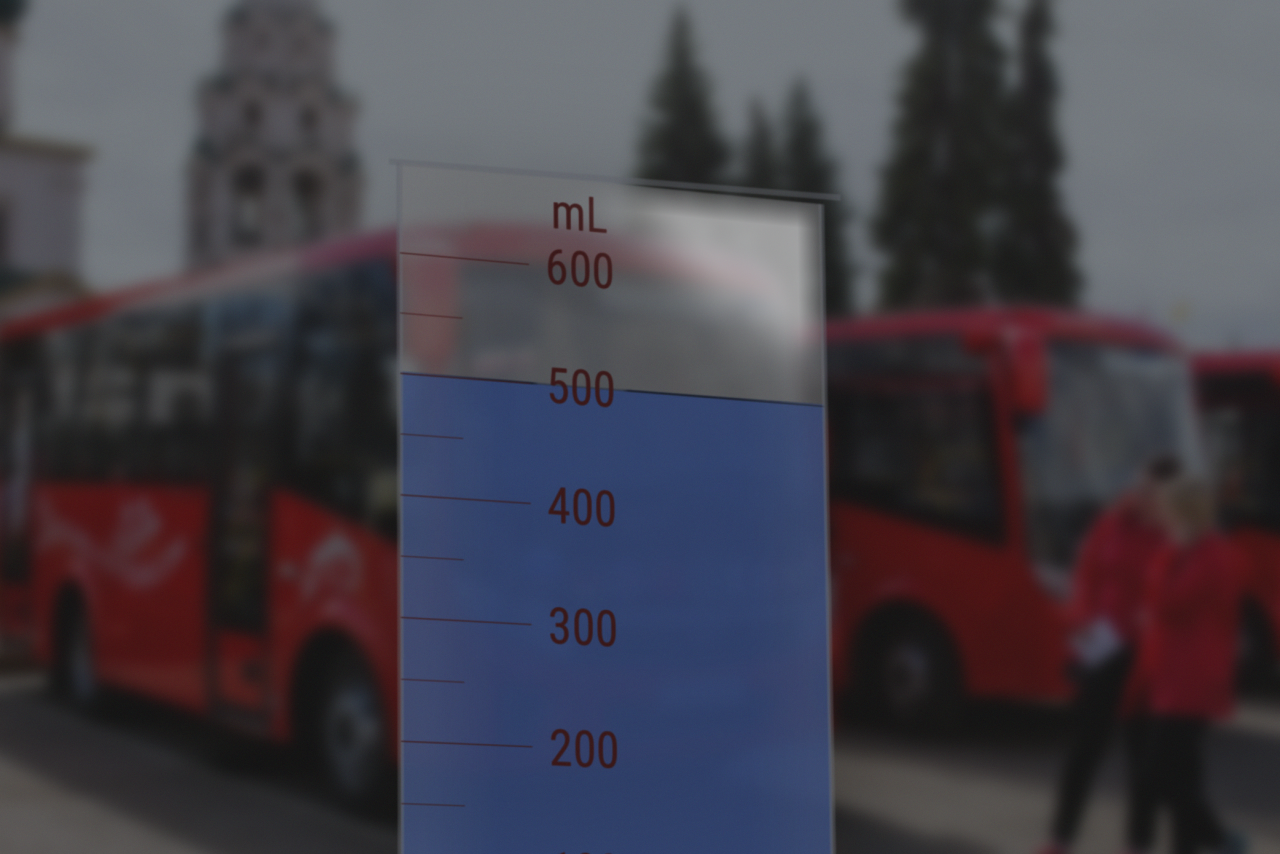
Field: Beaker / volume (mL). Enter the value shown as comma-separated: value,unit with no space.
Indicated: 500,mL
